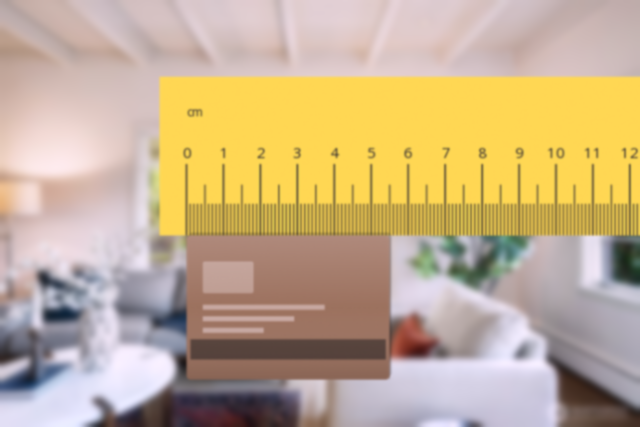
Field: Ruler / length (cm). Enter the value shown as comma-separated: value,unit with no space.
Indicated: 5.5,cm
